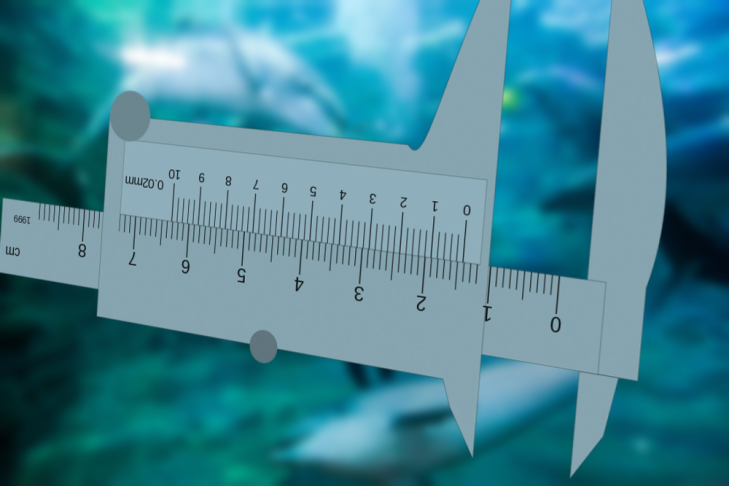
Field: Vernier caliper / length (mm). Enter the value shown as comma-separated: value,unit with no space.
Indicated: 14.2,mm
